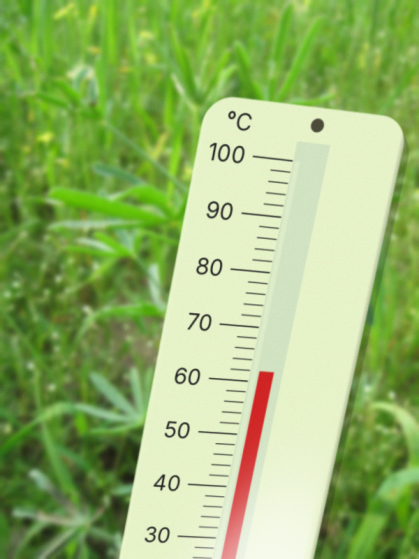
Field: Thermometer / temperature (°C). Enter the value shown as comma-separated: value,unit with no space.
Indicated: 62,°C
